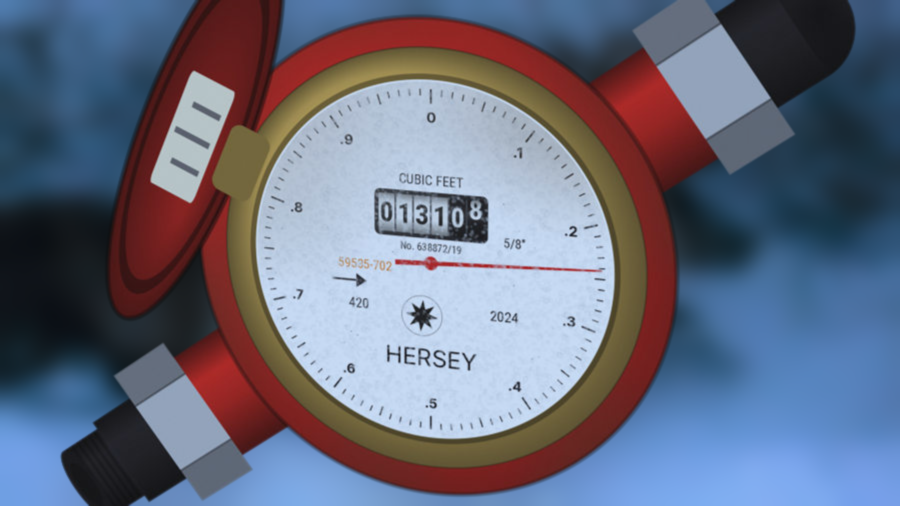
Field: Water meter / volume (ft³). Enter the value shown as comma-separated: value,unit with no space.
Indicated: 13108.24,ft³
